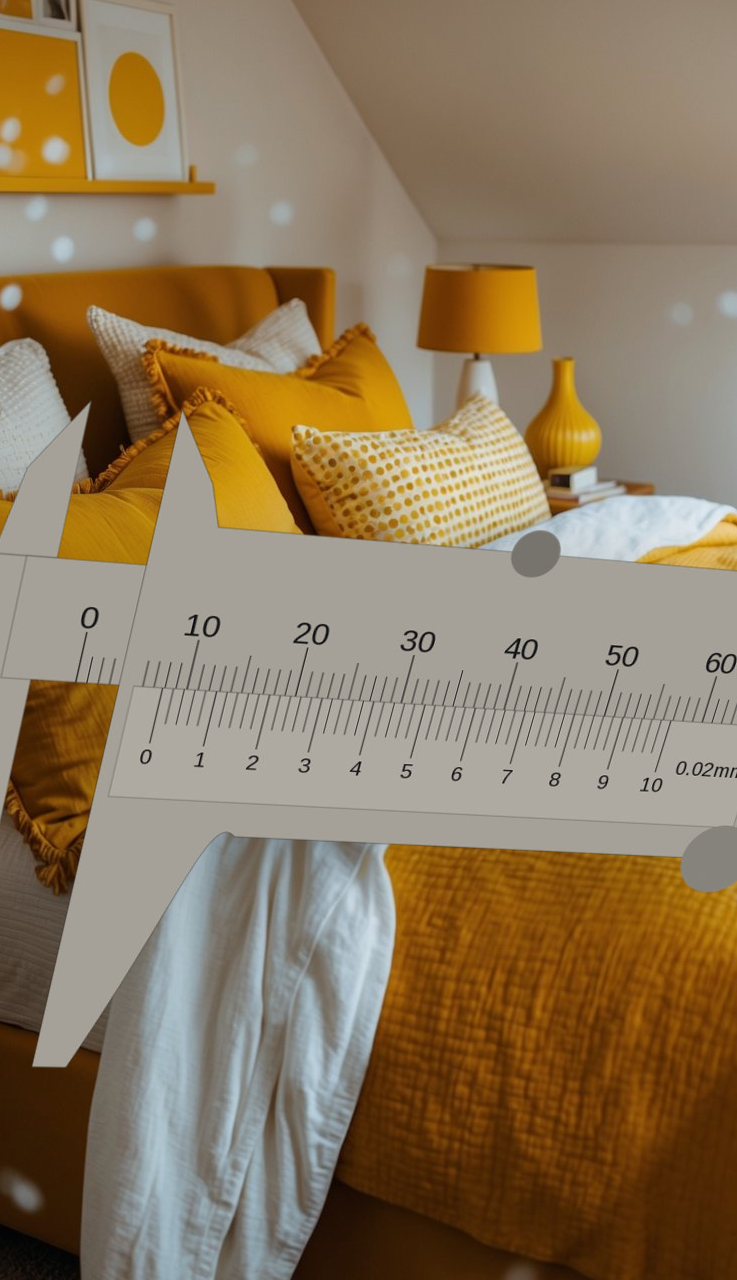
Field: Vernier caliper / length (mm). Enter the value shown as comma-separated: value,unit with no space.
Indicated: 7.8,mm
